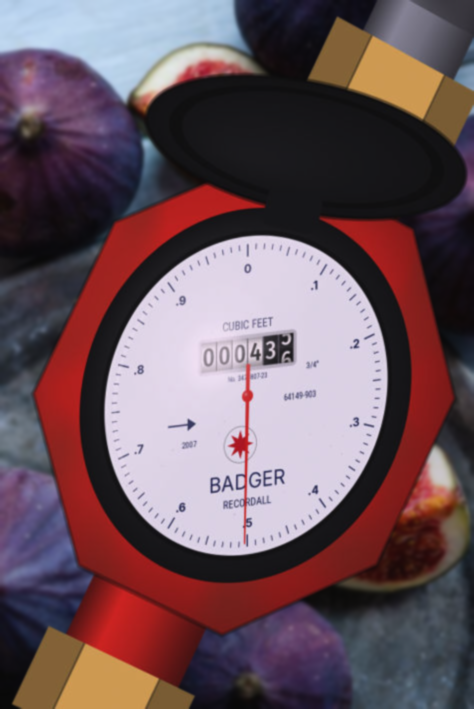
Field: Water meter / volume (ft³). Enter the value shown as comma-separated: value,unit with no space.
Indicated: 435.50,ft³
